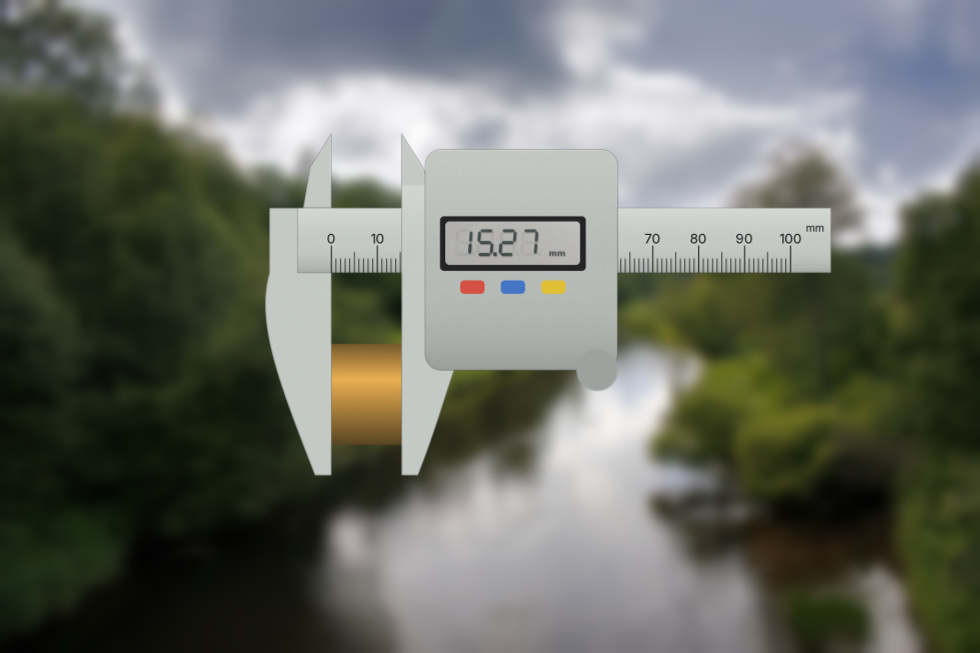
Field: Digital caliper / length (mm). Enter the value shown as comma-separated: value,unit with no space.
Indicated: 15.27,mm
